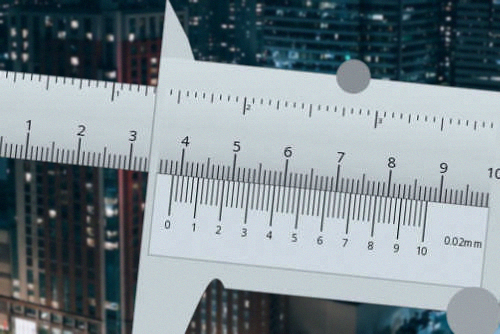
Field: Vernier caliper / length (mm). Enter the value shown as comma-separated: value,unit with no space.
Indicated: 38.5,mm
